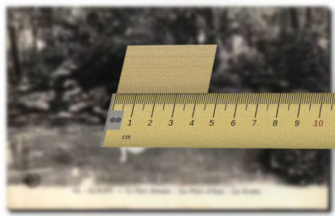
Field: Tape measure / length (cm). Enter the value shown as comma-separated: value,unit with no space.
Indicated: 4.5,cm
